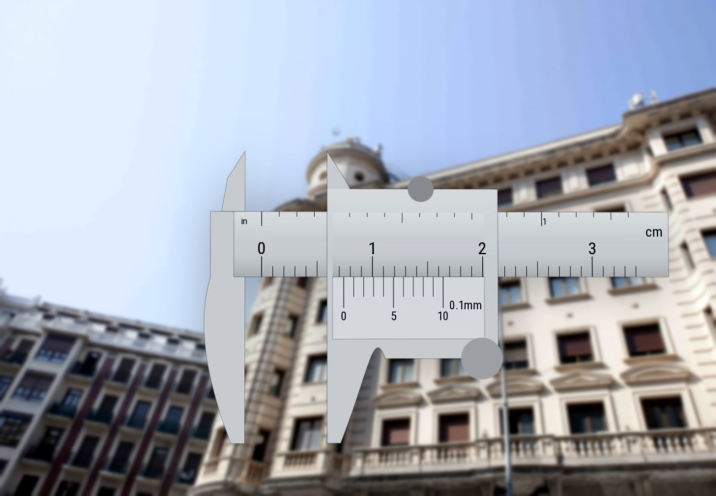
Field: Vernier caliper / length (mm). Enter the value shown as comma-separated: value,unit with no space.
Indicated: 7.4,mm
